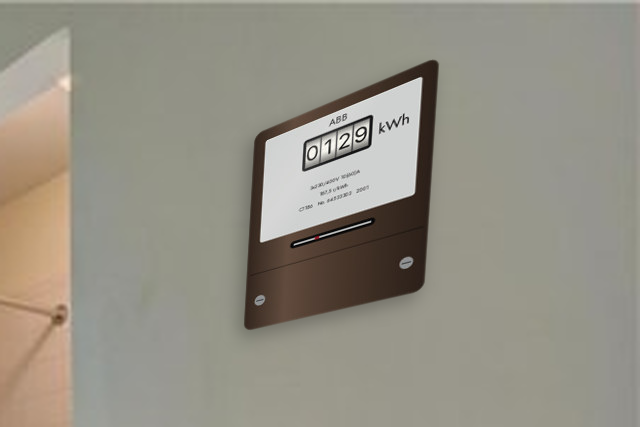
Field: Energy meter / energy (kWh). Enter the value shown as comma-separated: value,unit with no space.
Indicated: 129,kWh
